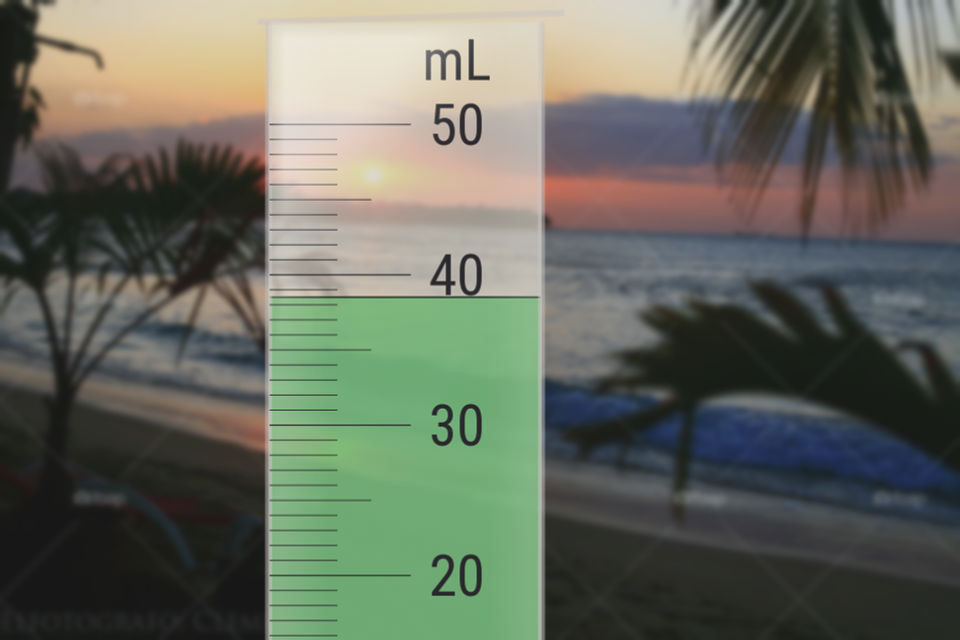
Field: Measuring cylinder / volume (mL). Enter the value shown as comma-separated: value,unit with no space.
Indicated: 38.5,mL
